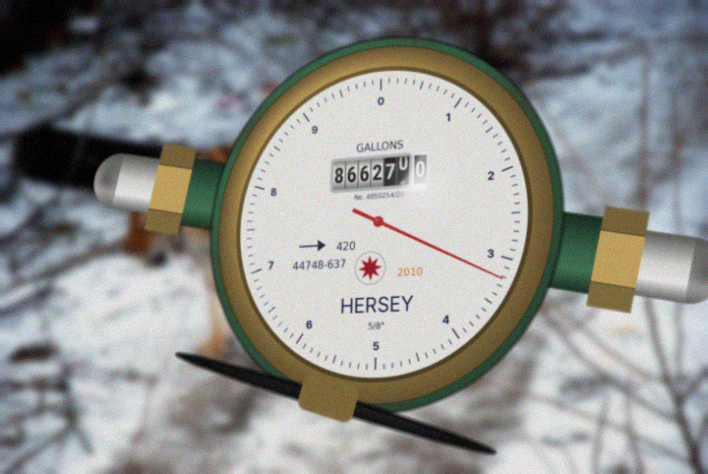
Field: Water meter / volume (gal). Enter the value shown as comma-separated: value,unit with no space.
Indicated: 8662703.2,gal
